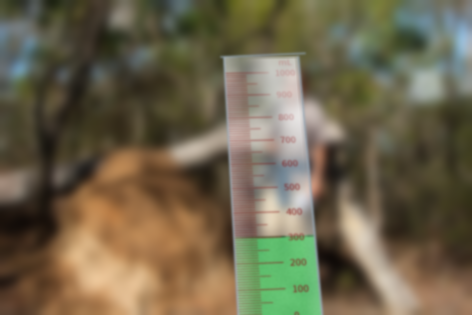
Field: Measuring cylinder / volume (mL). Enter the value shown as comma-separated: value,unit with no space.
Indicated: 300,mL
